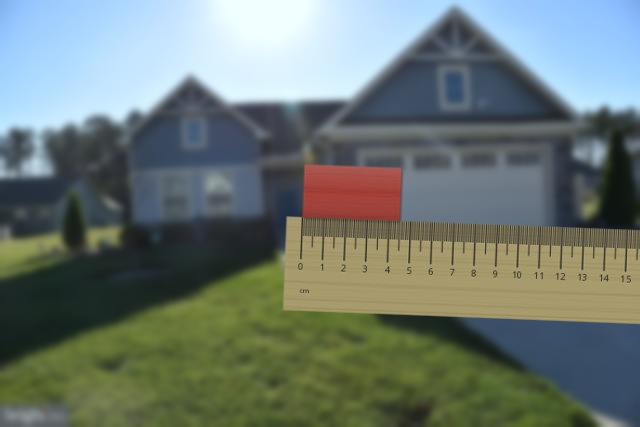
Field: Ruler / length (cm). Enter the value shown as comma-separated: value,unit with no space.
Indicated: 4.5,cm
